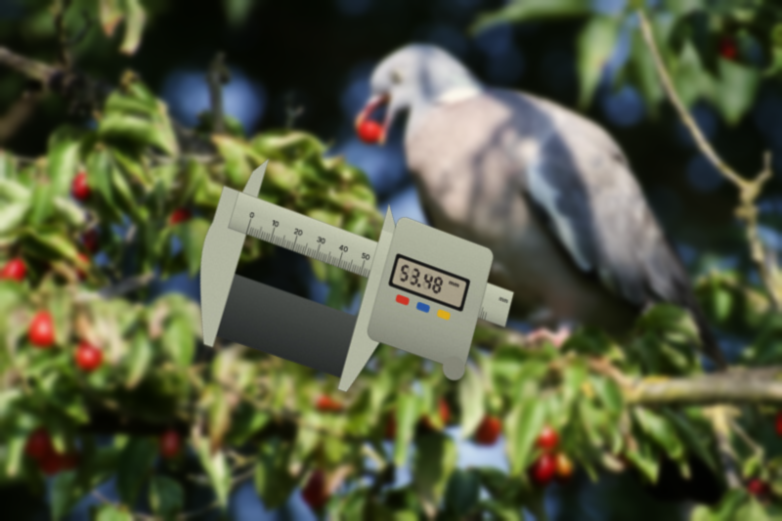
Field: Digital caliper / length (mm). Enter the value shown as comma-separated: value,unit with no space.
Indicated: 53.48,mm
